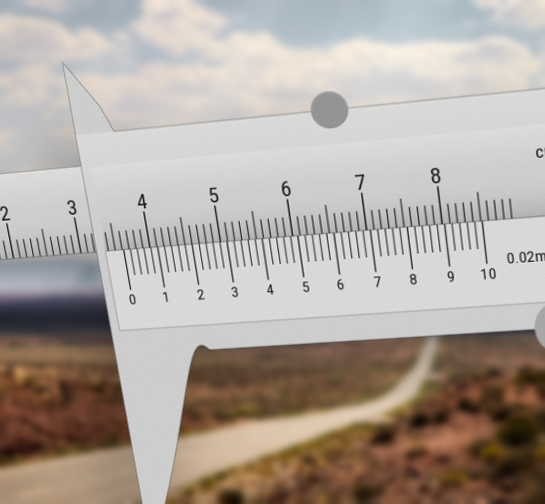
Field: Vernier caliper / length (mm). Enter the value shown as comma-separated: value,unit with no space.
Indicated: 36.2,mm
